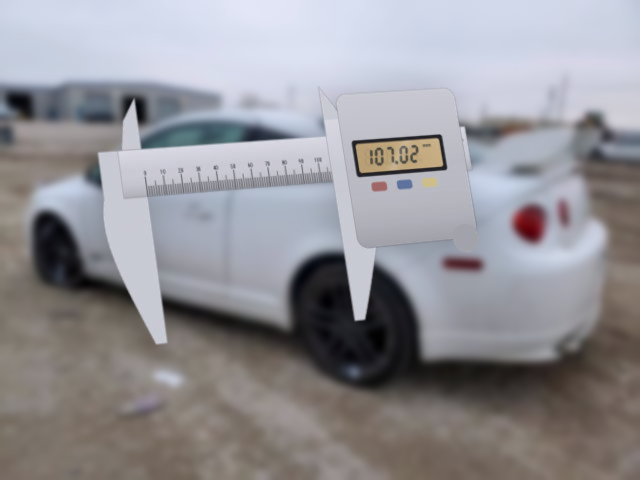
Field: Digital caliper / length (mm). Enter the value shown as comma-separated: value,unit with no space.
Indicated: 107.02,mm
